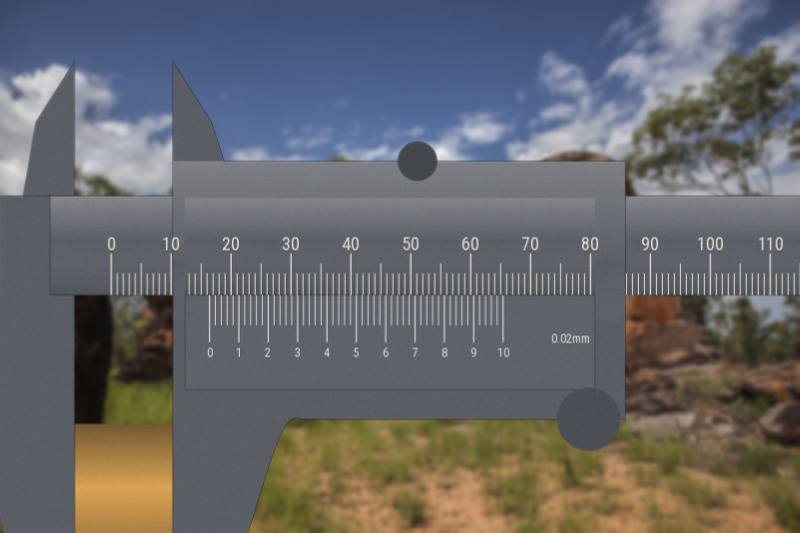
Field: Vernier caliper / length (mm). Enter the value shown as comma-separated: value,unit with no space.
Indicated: 16.4,mm
